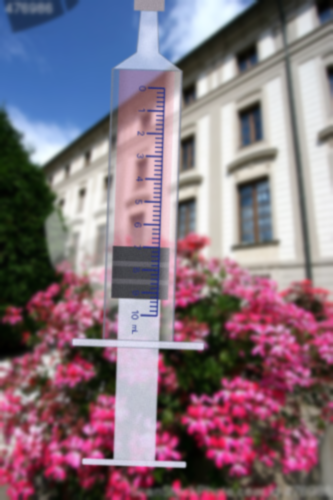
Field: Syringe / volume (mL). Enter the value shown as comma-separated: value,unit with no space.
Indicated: 7,mL
